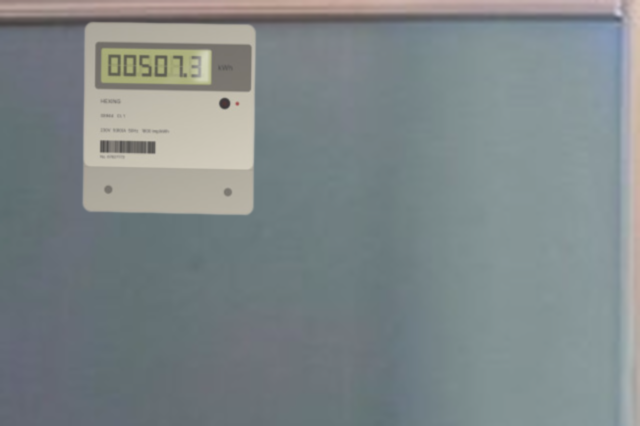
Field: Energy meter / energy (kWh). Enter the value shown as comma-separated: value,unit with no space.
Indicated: 507.3,kWh
